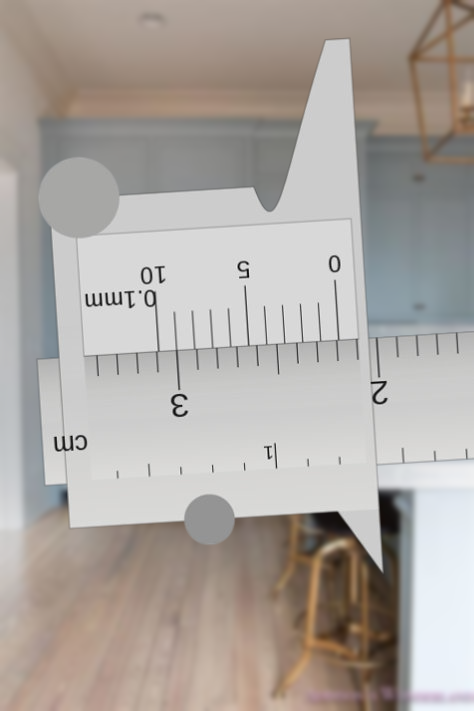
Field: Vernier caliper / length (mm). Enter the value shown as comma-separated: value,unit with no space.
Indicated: 21.9,mm
